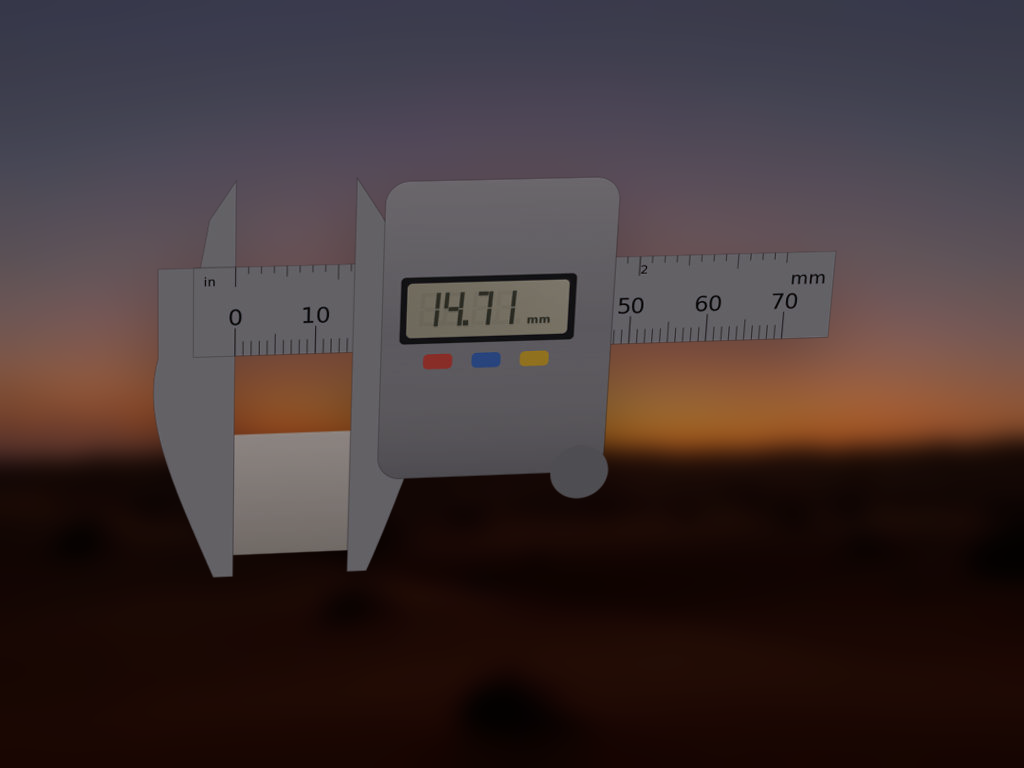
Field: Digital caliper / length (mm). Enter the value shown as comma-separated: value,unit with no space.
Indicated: 14.71,mm
